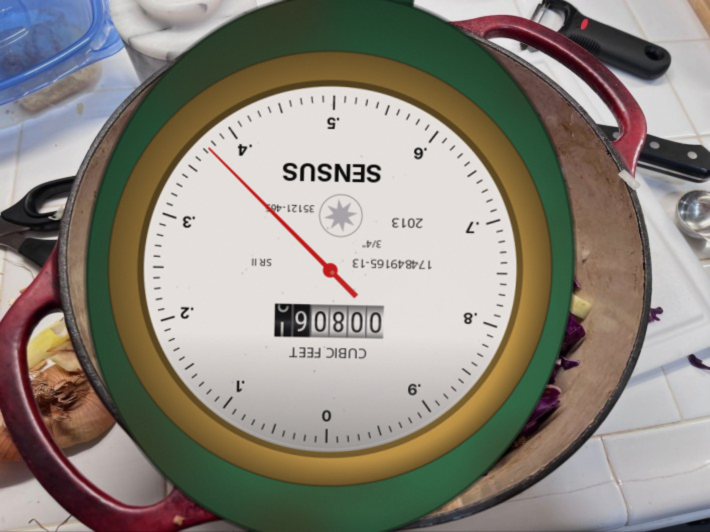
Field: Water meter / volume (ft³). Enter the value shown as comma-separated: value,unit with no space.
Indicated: 8061.37,ft³
